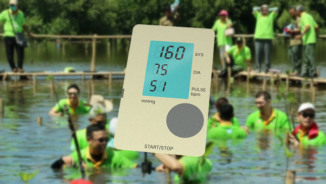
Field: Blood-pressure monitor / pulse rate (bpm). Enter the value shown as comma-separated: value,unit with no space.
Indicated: 51,bpm
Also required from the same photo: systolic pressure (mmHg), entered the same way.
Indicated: 160,mmHg
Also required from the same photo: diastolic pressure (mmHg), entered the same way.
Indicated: 75,mmHg
